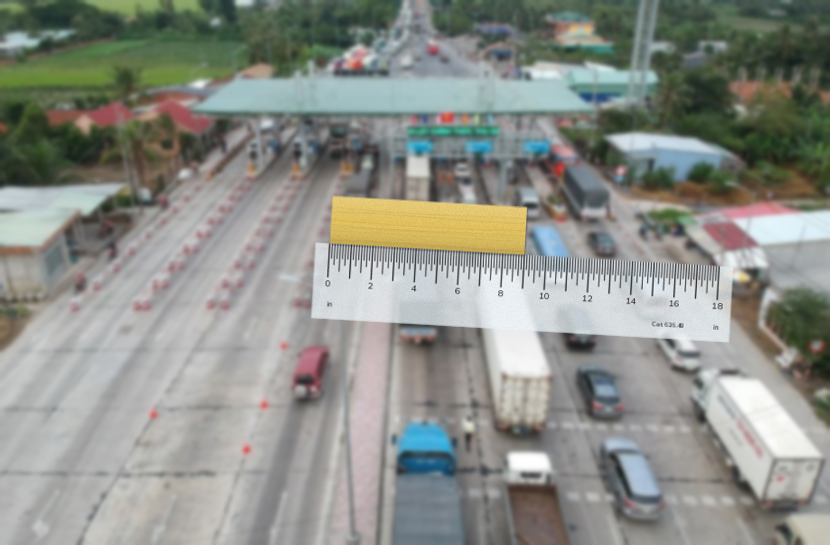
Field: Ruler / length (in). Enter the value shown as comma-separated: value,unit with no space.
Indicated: 9,in
